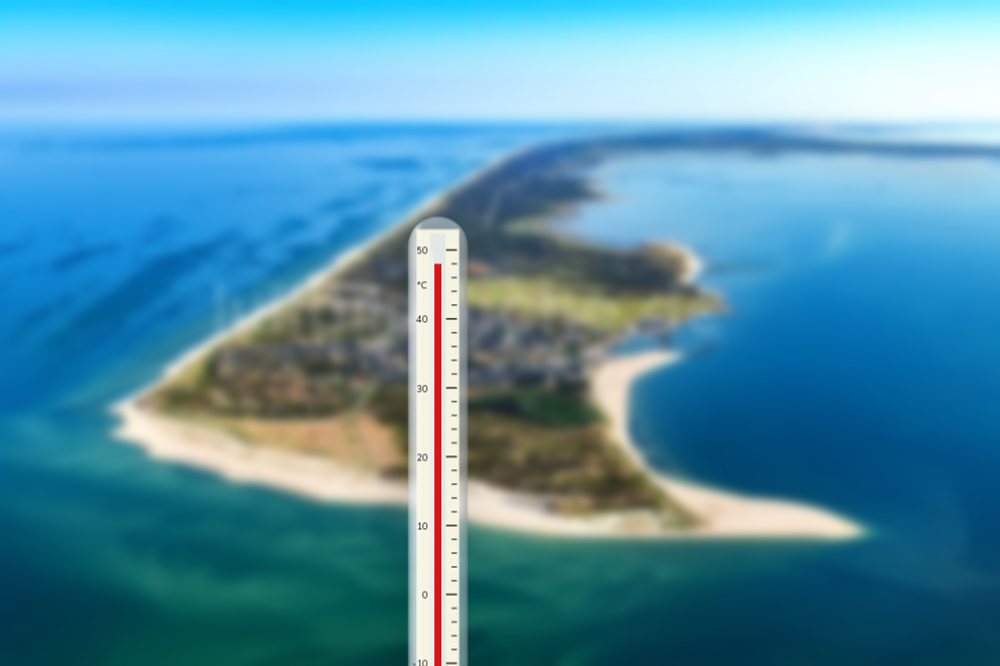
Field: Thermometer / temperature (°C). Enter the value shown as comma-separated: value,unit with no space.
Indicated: 48,°C
